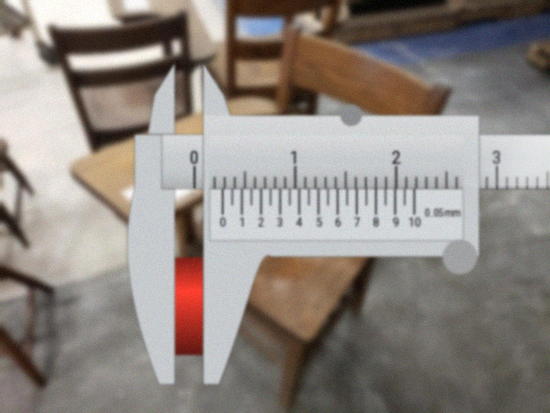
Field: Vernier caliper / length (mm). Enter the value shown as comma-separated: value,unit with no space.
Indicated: 2.8,mm
